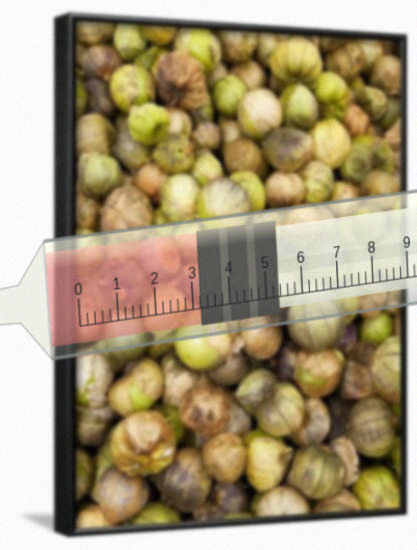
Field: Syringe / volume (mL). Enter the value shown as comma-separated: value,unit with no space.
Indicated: 3.2,mL
